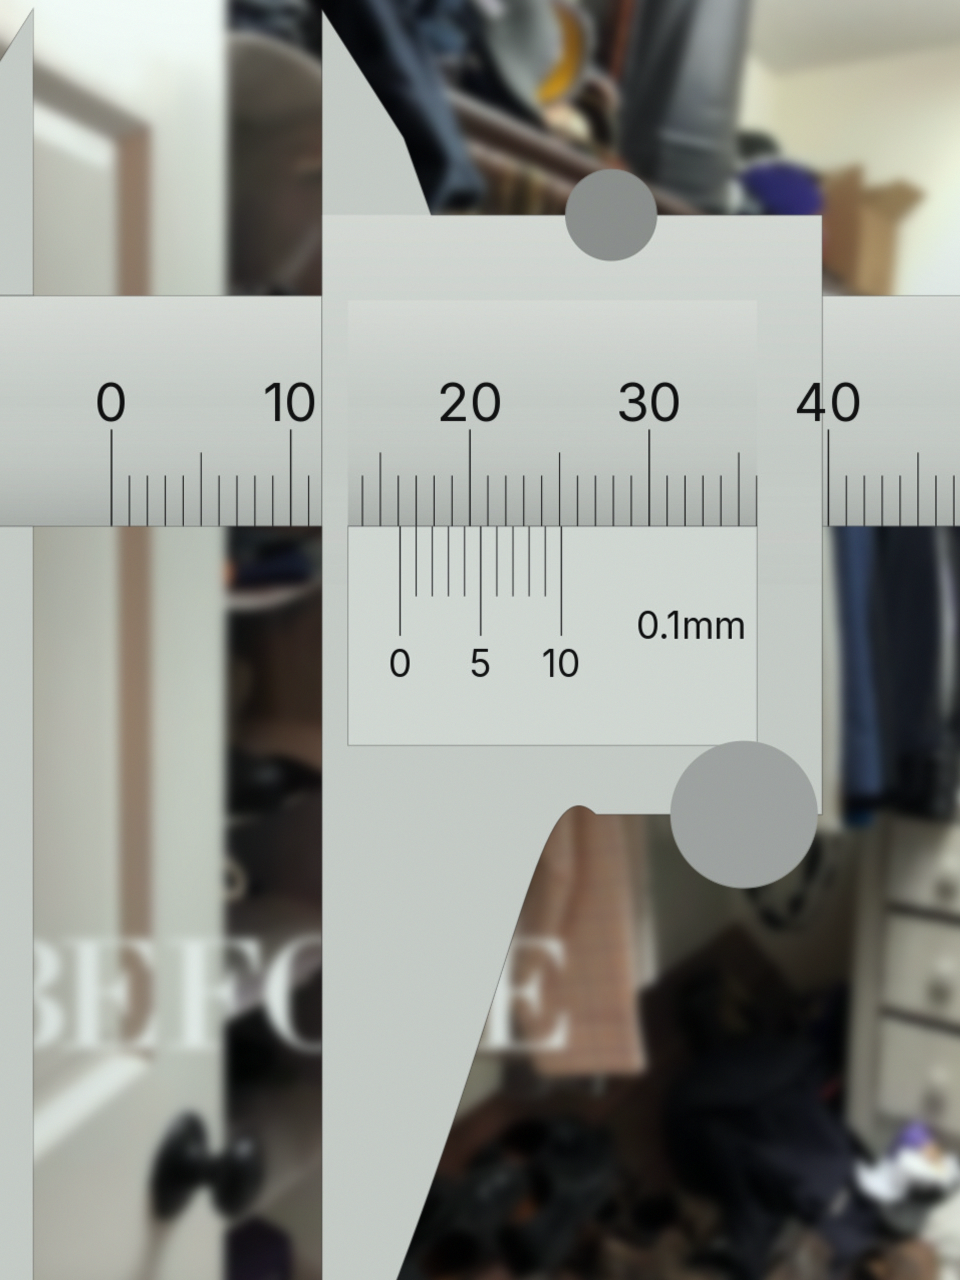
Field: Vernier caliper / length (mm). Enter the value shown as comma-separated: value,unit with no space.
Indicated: 16.1,mm
